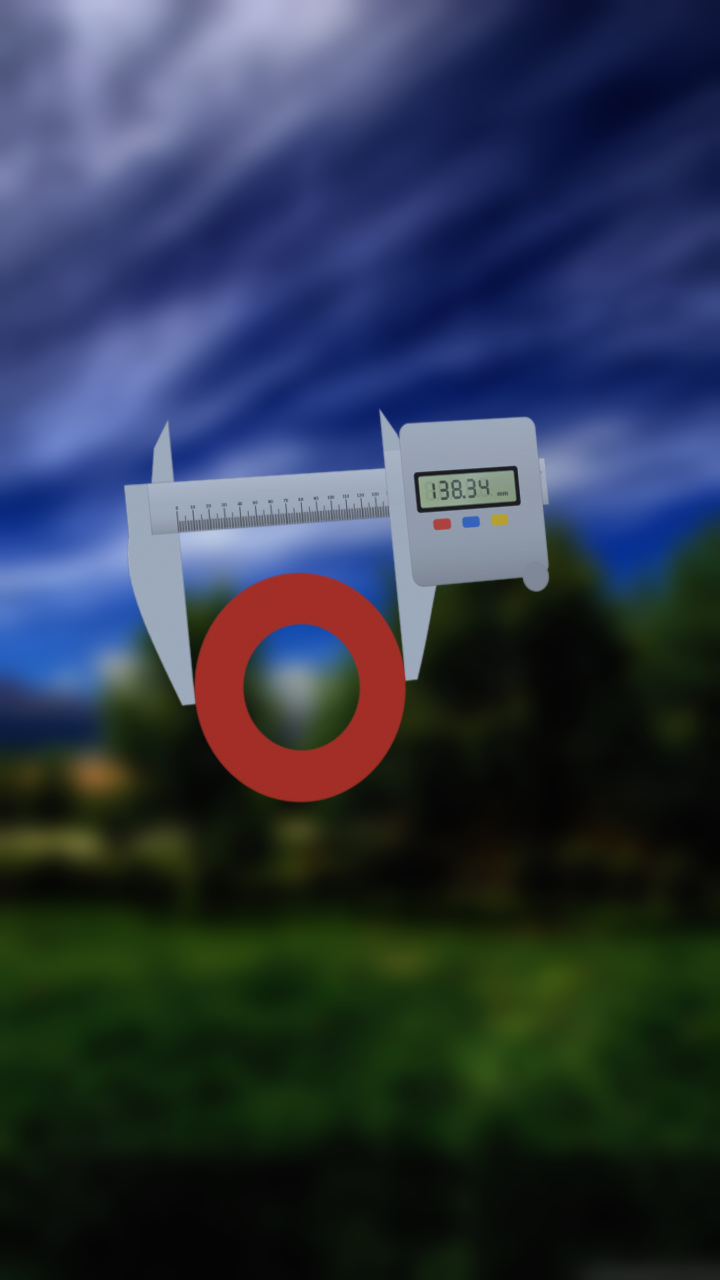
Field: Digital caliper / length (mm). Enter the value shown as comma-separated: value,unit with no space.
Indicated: 138.34,mm
